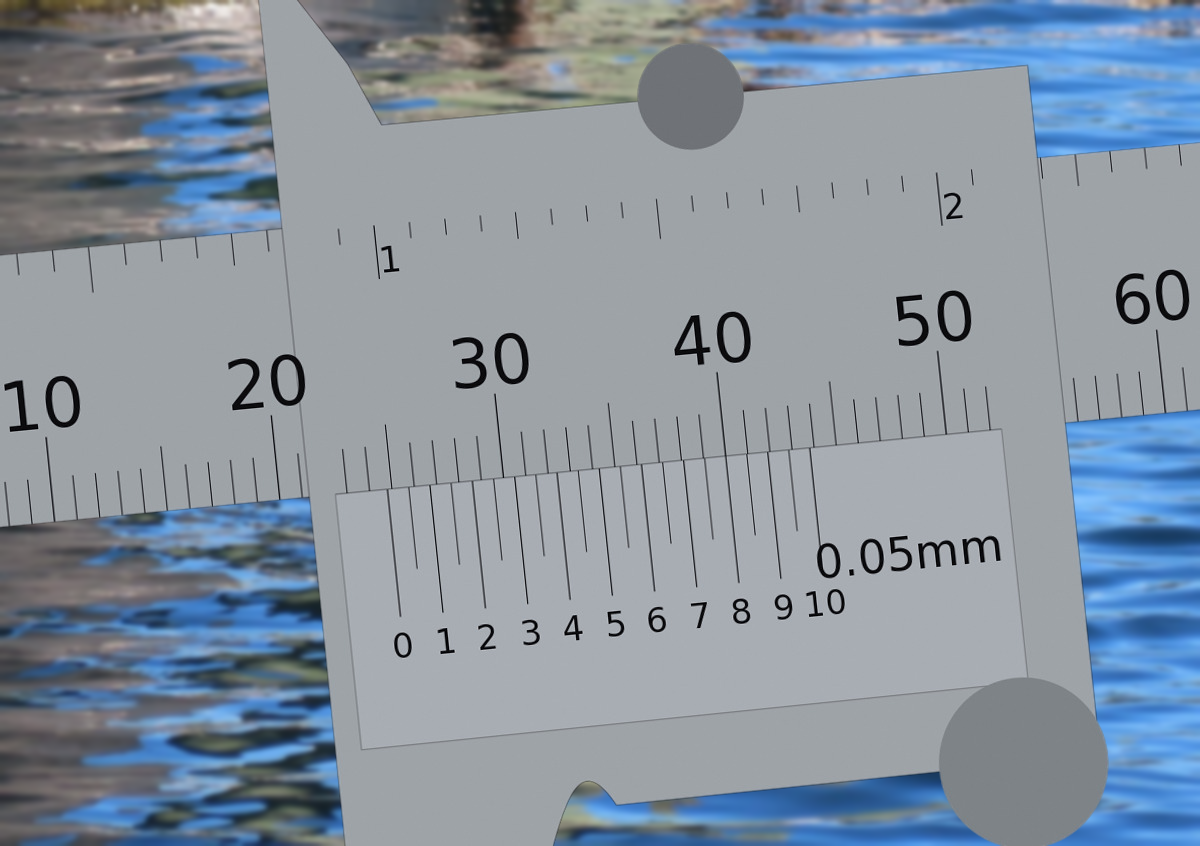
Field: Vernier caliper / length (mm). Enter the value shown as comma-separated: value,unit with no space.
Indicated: 24.8,mm
